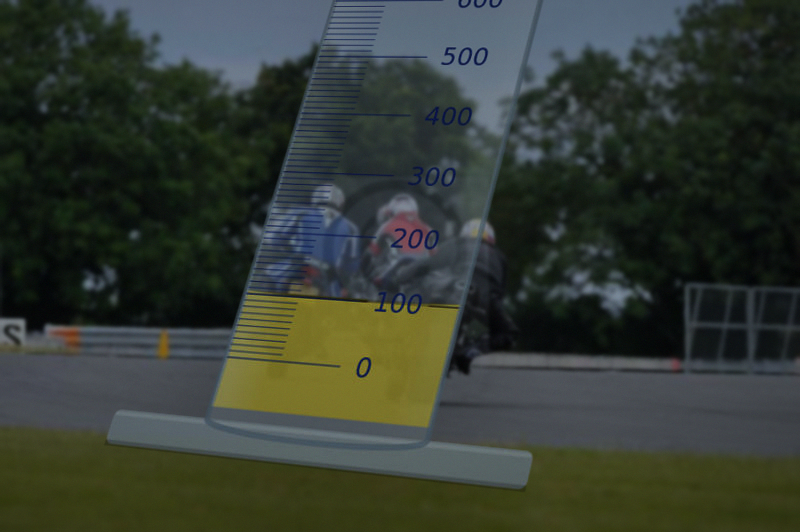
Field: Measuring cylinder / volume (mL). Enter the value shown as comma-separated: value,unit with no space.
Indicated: 100,mL
